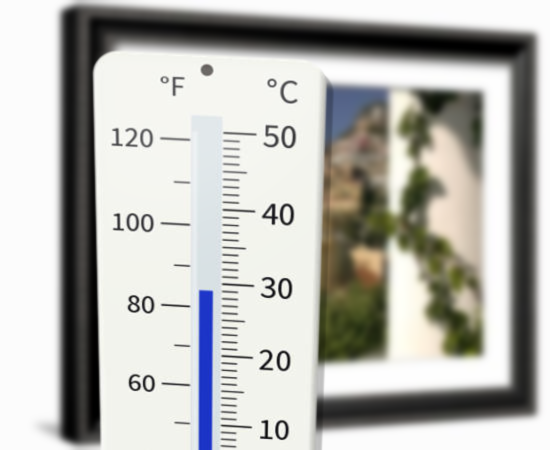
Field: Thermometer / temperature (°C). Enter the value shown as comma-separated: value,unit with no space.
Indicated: 29,°C
